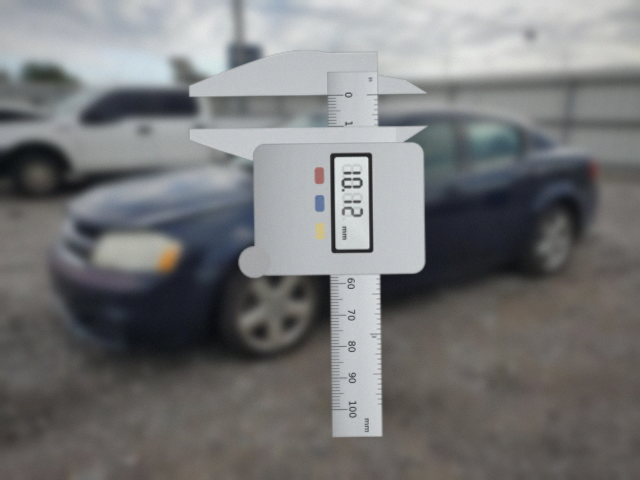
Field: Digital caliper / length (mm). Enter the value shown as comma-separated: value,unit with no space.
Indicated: 10.12,mm
